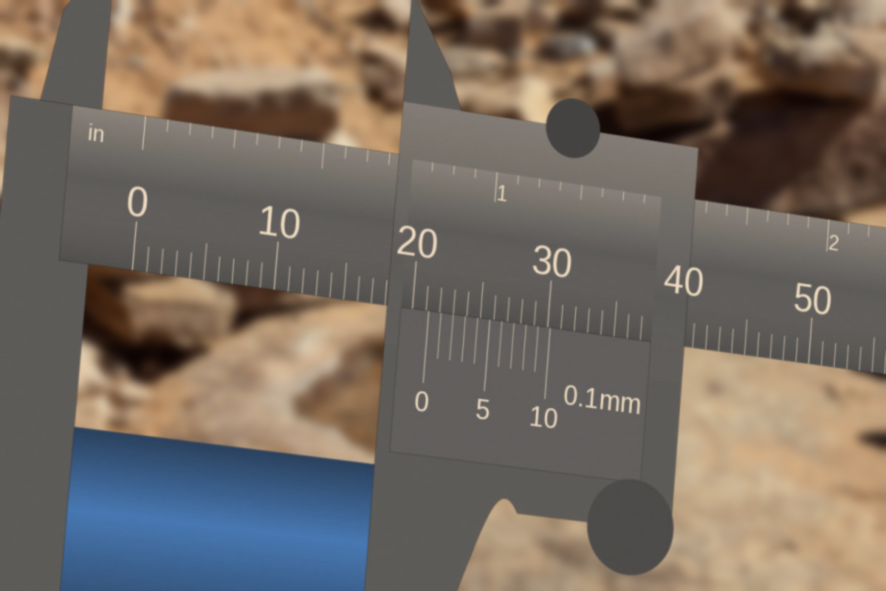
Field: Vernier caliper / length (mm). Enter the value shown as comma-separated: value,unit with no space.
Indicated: 21.2,mm
